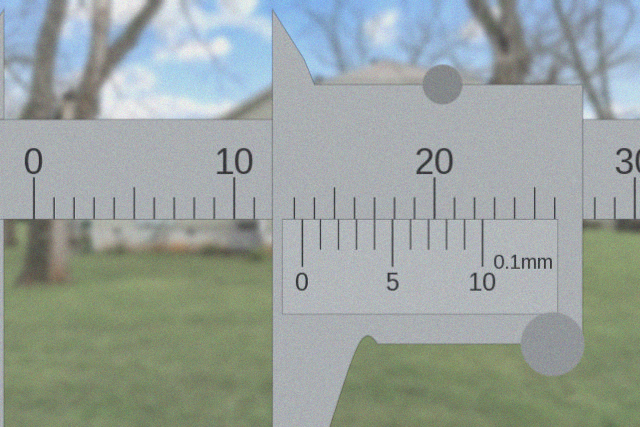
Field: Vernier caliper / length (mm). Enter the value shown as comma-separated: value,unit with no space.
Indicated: 13.4,mm
